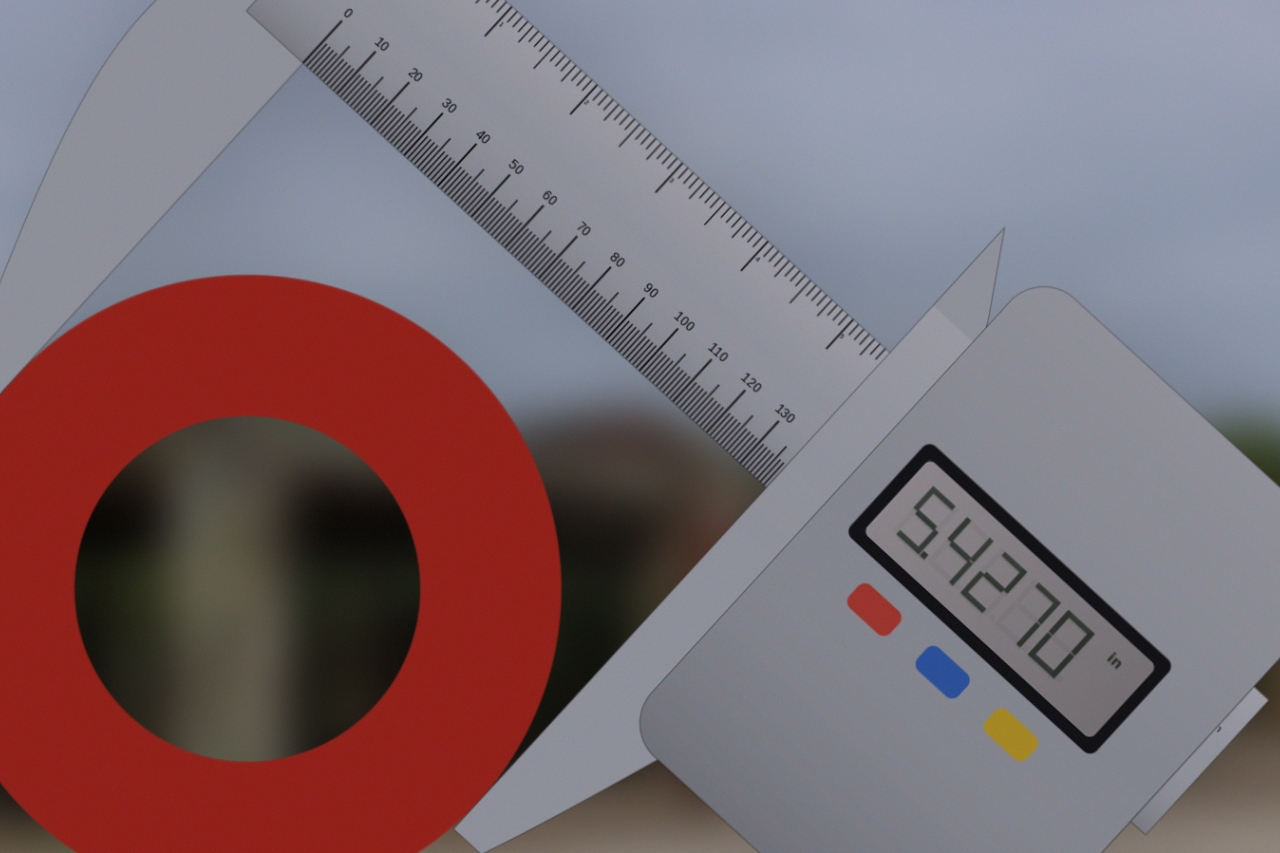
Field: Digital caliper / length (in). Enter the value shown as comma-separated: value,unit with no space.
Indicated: 5.4270,in
